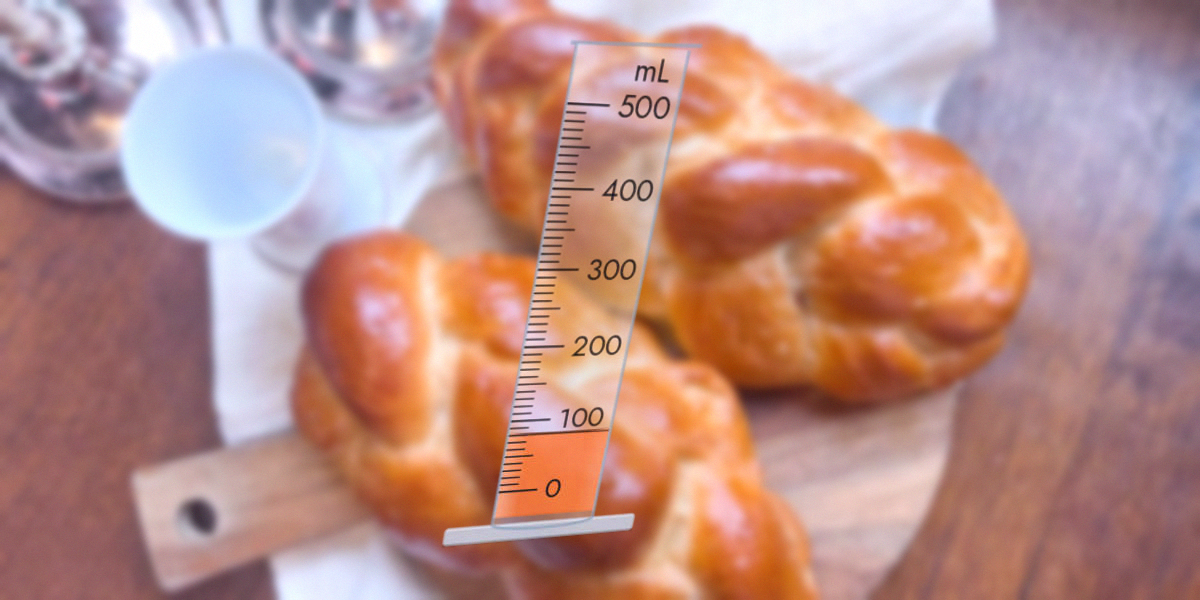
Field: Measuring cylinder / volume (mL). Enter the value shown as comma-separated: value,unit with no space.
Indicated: 80,mL
